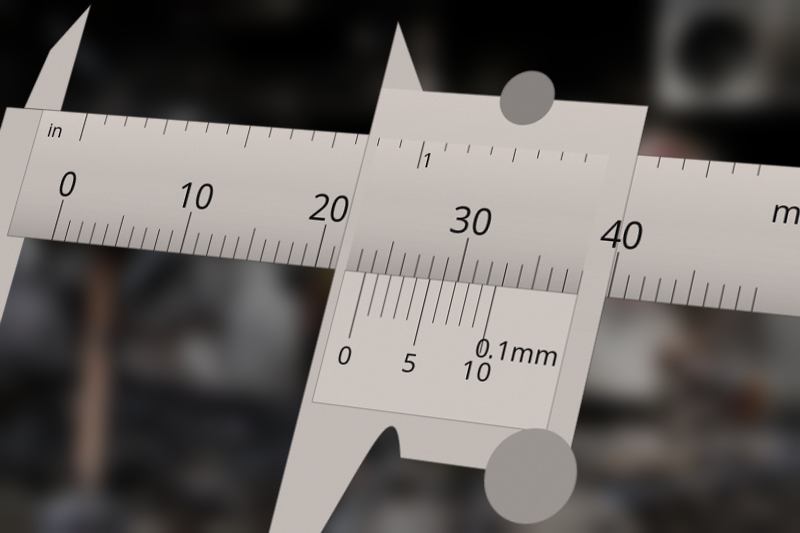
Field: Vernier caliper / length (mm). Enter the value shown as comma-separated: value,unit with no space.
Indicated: 23.6,mm
